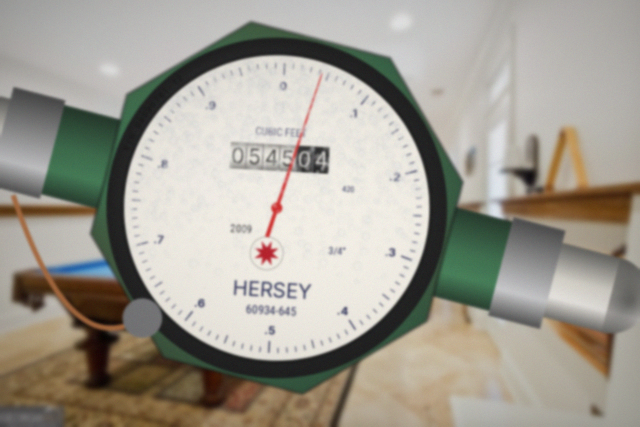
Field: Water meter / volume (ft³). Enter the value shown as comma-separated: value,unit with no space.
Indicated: 54504.04,ft³
